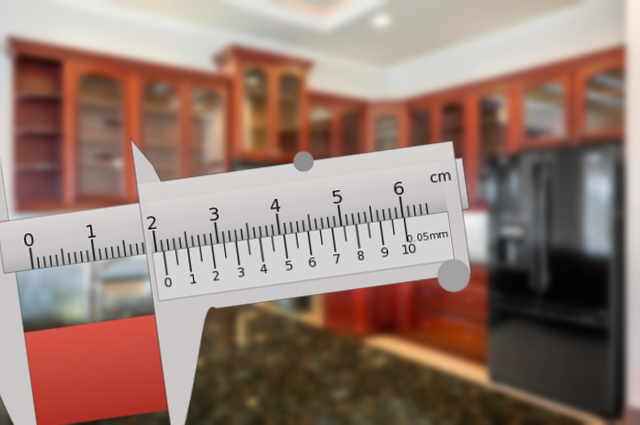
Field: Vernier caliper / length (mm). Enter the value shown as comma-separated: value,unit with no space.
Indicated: 21.2,mm
